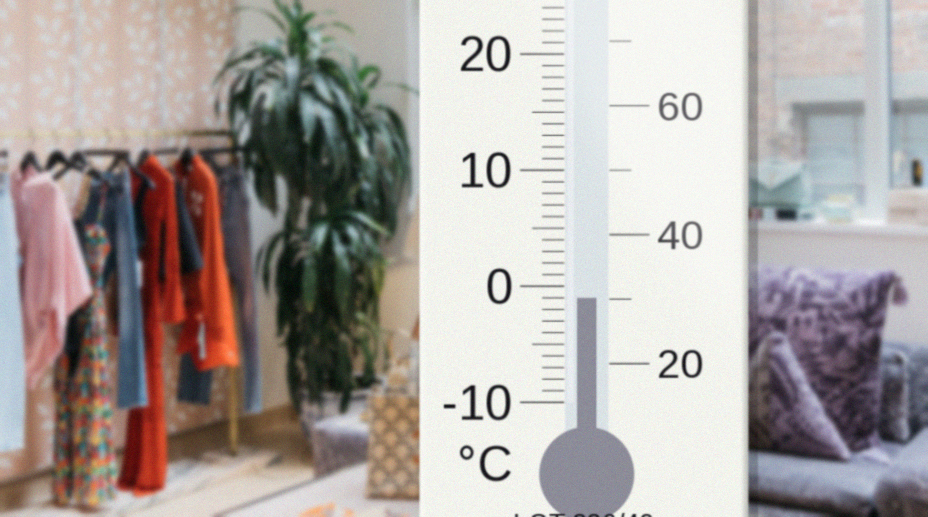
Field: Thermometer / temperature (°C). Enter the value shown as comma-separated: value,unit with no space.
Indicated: -1,°C
